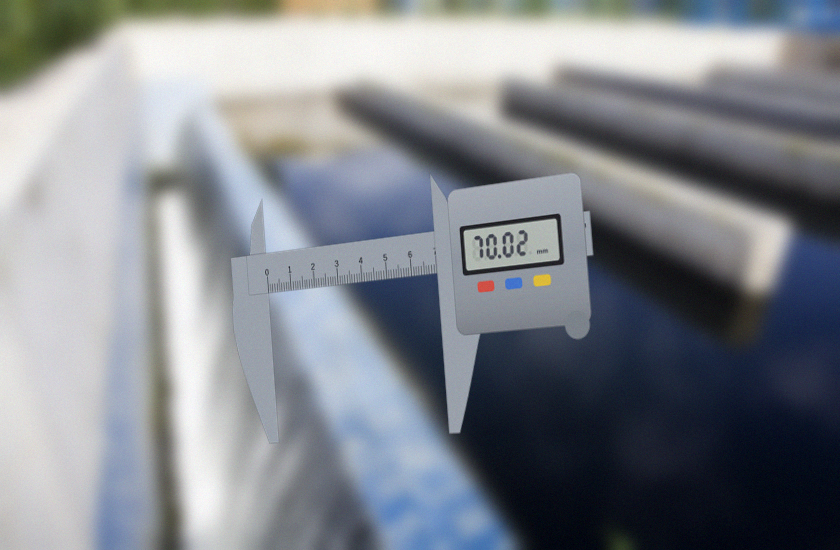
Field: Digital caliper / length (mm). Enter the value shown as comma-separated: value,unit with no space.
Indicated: 70.02,mm
